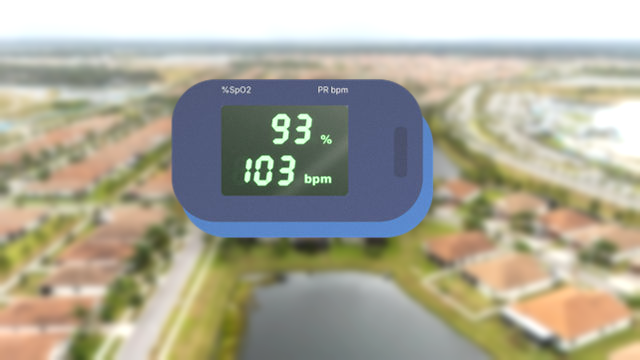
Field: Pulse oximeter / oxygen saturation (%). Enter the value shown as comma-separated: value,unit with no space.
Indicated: 93,%
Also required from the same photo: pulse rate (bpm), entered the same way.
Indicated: 103,bpm
